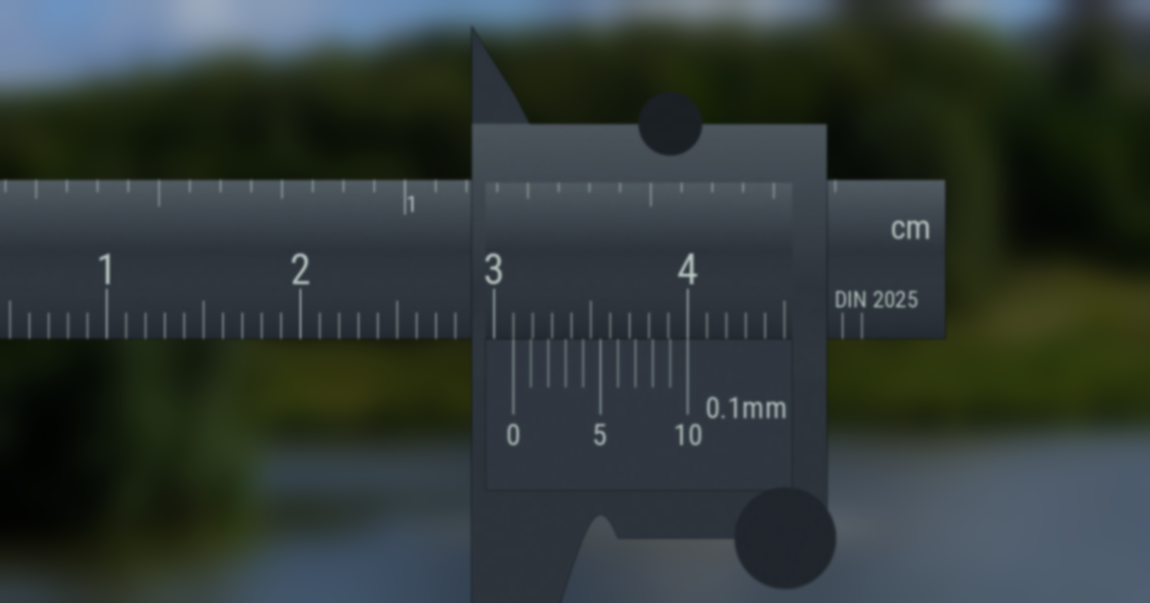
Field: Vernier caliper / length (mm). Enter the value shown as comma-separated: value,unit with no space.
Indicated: 31.0,mm
